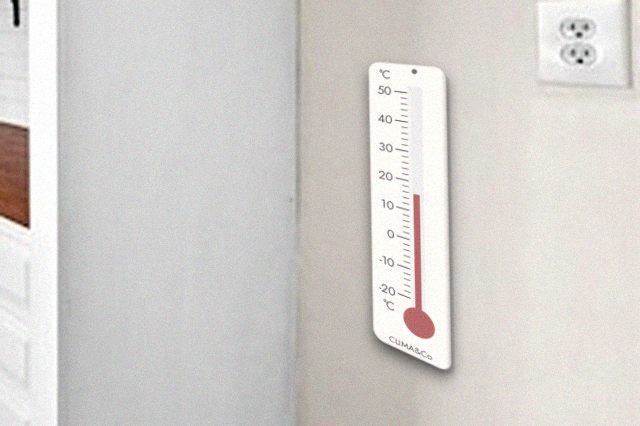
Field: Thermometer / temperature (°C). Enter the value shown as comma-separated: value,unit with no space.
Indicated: 16,°C
